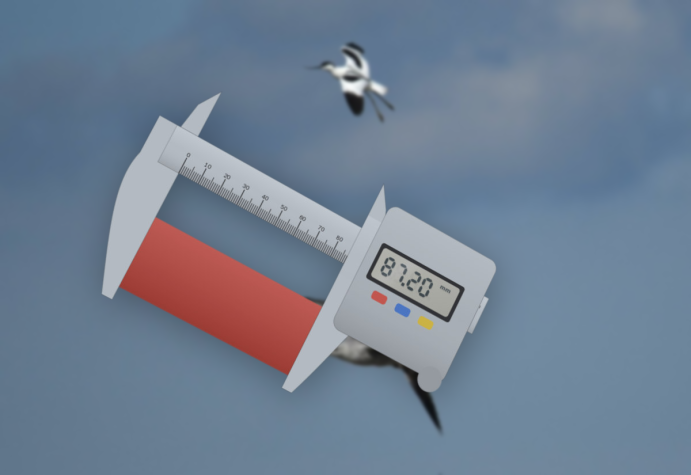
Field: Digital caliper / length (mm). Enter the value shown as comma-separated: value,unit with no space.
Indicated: 87.20,mm
